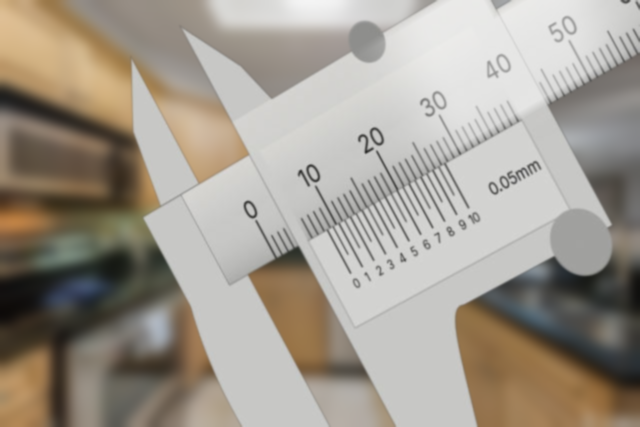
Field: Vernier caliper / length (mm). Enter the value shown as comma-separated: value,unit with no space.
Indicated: 8.5,mm
